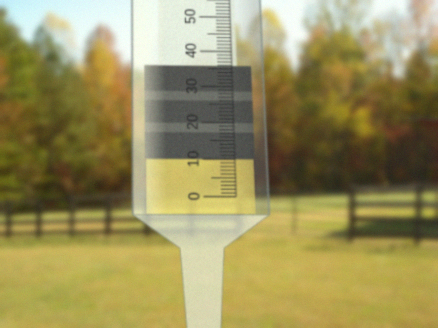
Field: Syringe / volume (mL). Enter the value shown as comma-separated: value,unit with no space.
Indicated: 10,mL
